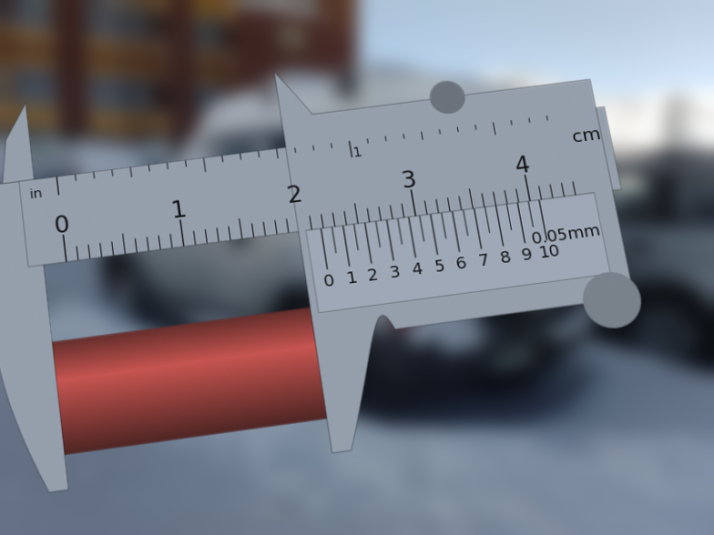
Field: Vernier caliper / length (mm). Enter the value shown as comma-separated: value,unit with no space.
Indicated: 21.8,mm
